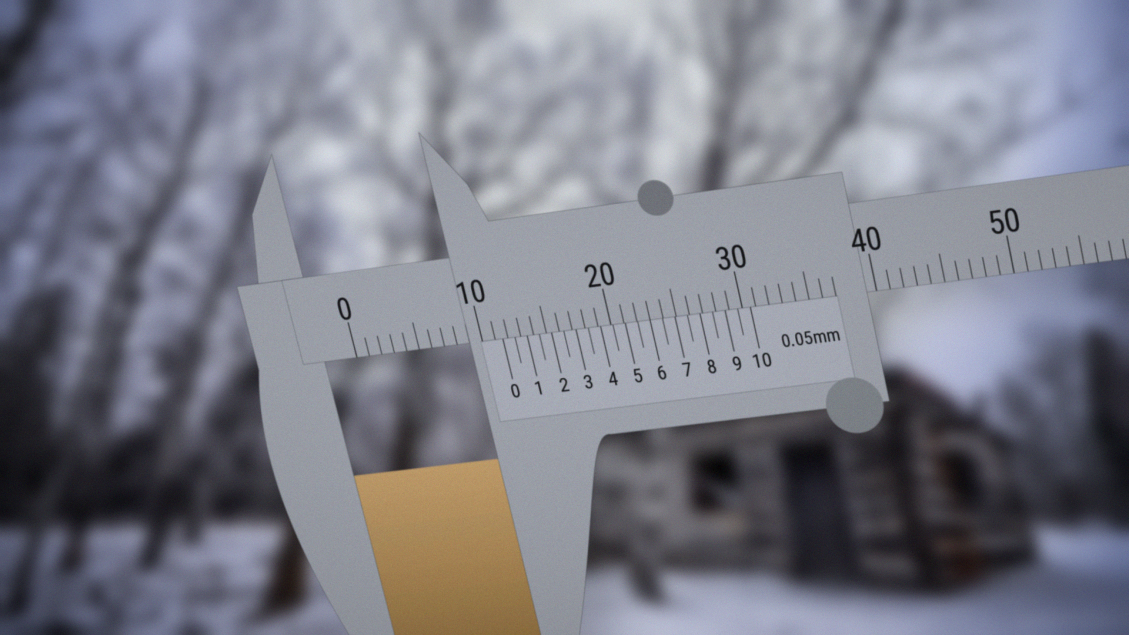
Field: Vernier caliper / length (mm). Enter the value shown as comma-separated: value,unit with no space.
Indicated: 11.6,mm
